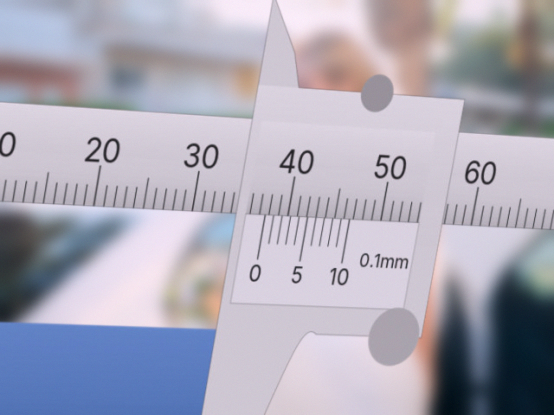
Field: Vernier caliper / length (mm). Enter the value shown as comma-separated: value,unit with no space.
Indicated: 37.6,mm
